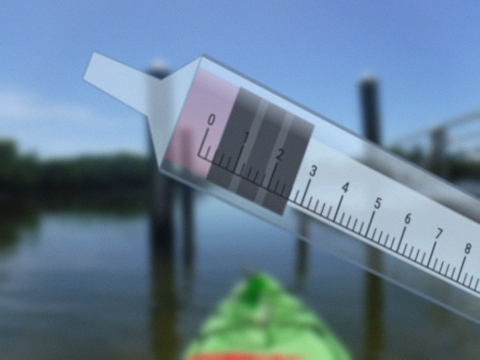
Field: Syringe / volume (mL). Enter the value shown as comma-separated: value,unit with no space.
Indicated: 0.4,mL
